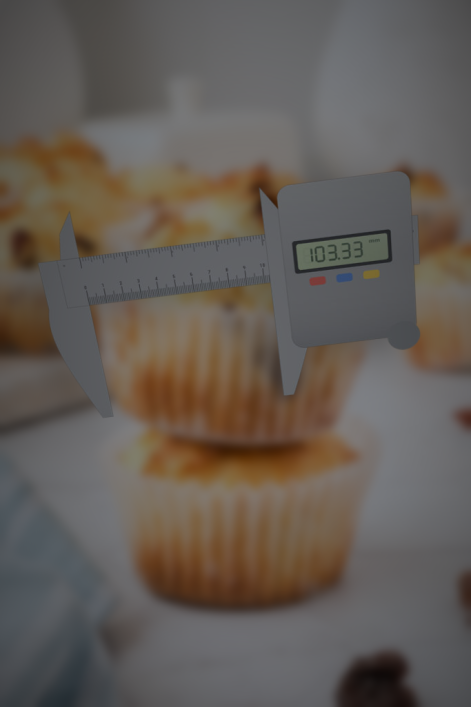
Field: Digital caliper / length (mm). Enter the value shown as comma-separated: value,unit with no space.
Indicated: 103.33,mm
